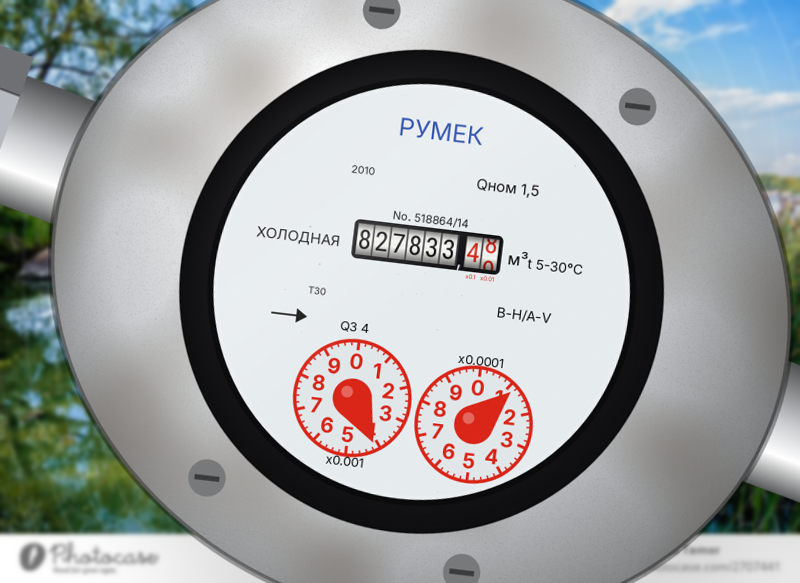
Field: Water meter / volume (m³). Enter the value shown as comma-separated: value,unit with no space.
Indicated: 827833.4841,m³
